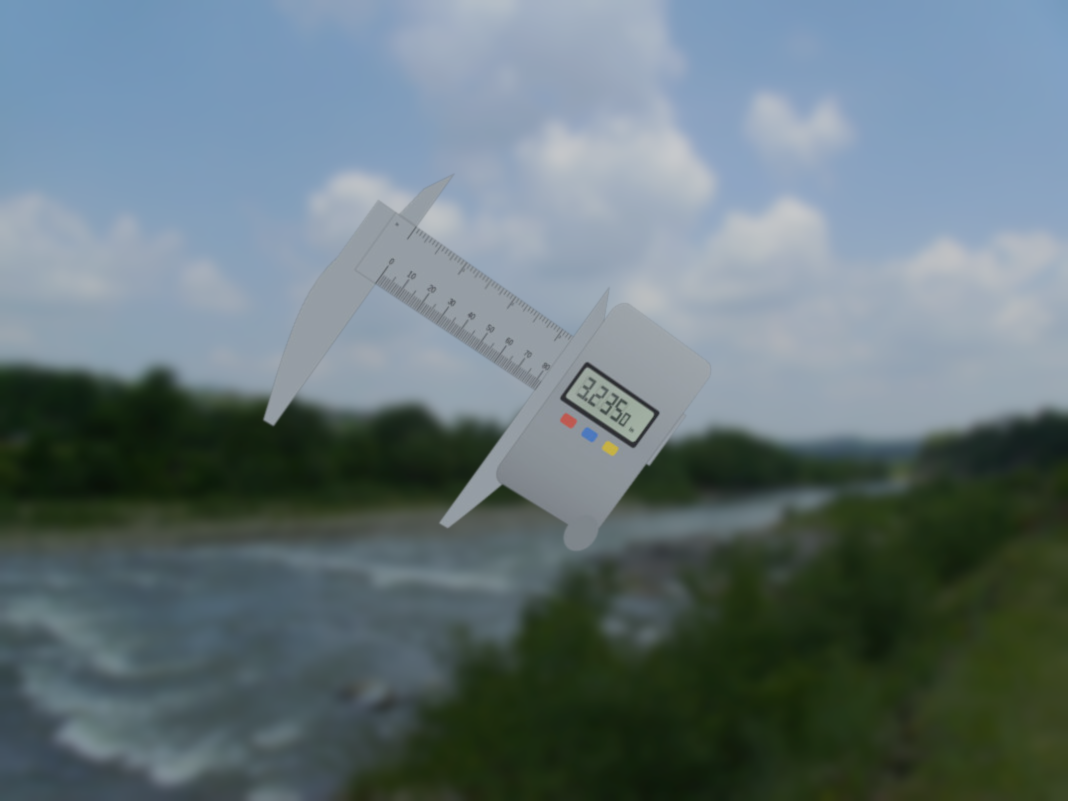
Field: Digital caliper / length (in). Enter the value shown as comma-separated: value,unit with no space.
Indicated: 3.2350,in
